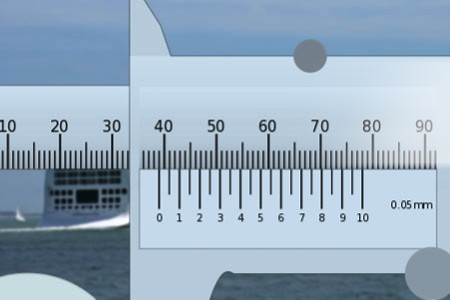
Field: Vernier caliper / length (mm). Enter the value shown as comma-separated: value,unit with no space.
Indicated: 39.0,mm
